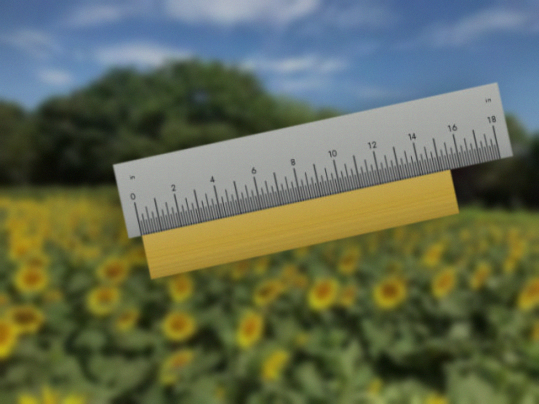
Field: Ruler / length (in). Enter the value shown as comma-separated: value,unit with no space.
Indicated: 15.5,in
